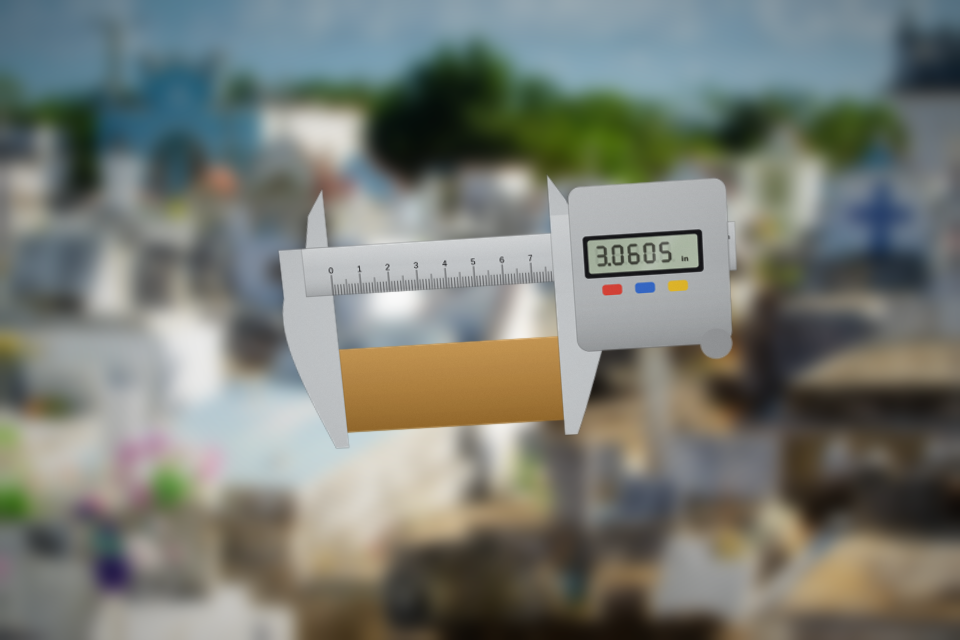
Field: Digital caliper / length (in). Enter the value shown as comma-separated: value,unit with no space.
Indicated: 3.0605,in
